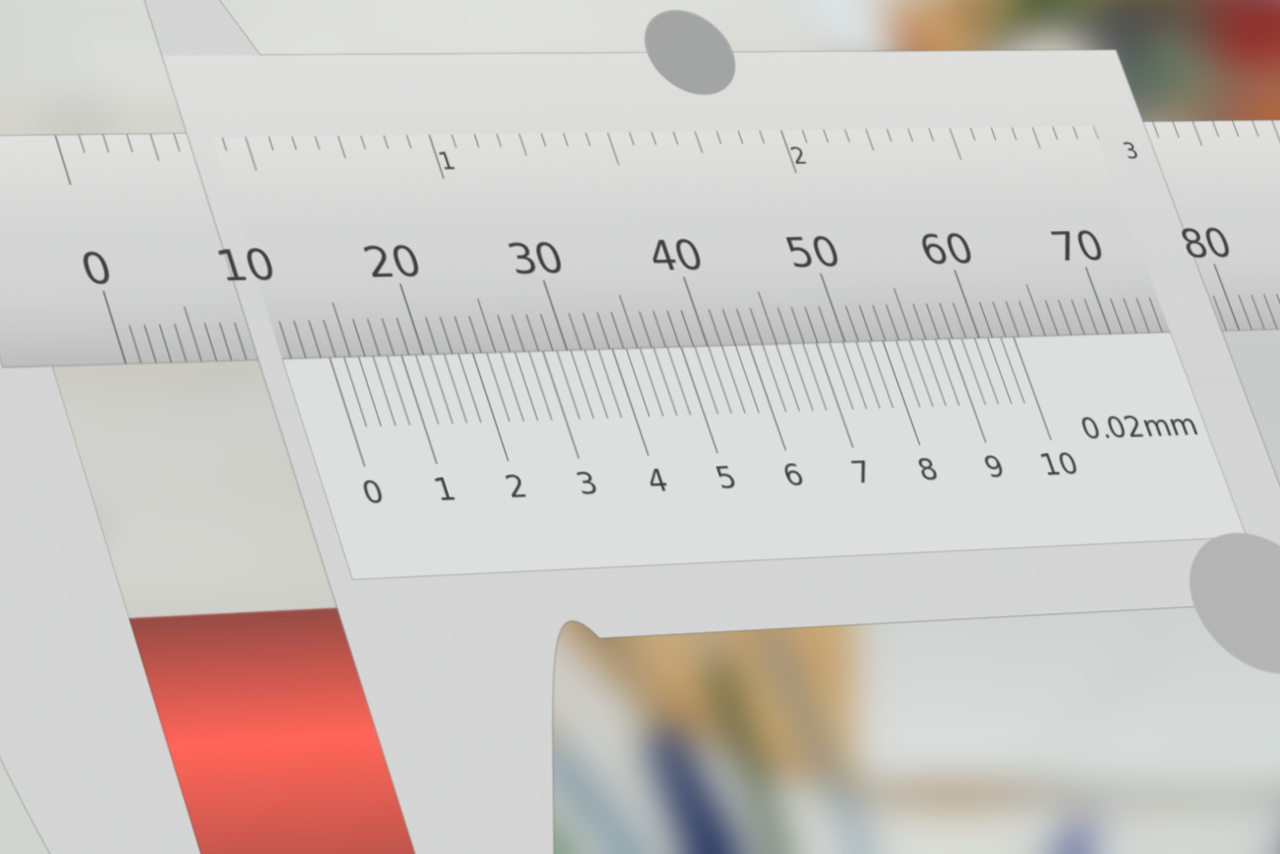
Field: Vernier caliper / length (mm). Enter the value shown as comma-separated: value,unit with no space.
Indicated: 13.6,mm
